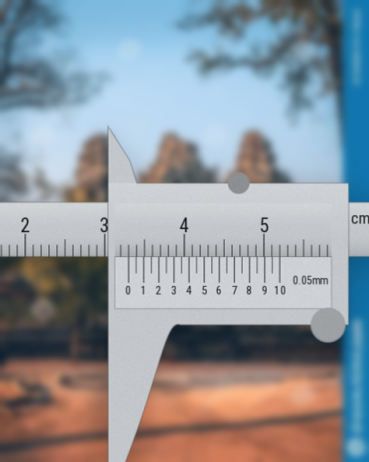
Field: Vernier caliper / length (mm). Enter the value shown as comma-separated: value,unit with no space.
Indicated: 33.0,mm
